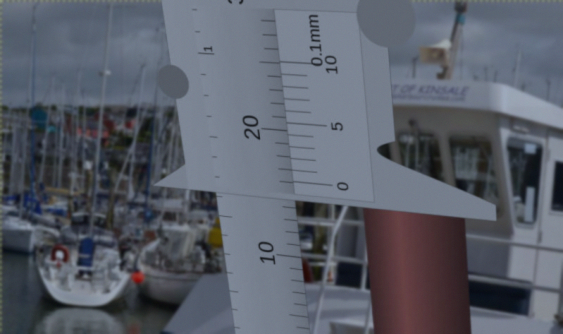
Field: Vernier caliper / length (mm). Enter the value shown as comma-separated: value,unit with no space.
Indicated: 16.1,mm
